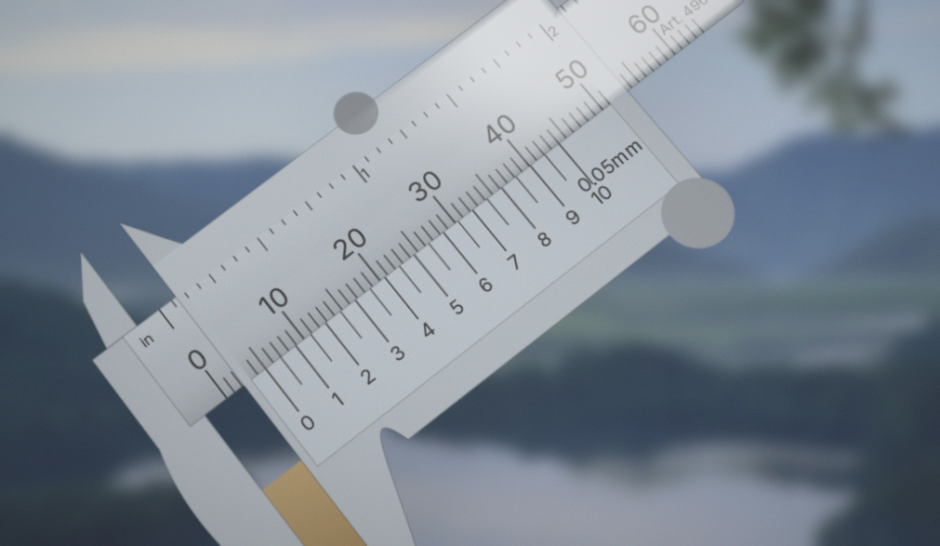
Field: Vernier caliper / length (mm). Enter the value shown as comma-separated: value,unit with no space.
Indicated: 5.0,mm
